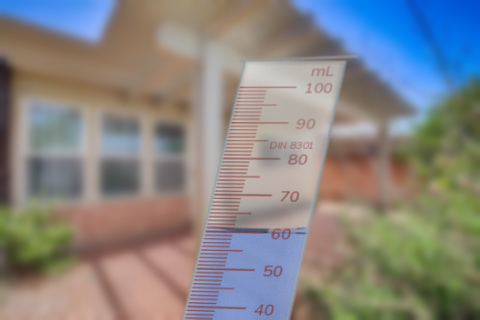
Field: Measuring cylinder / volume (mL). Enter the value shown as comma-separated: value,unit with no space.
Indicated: 60,mL
